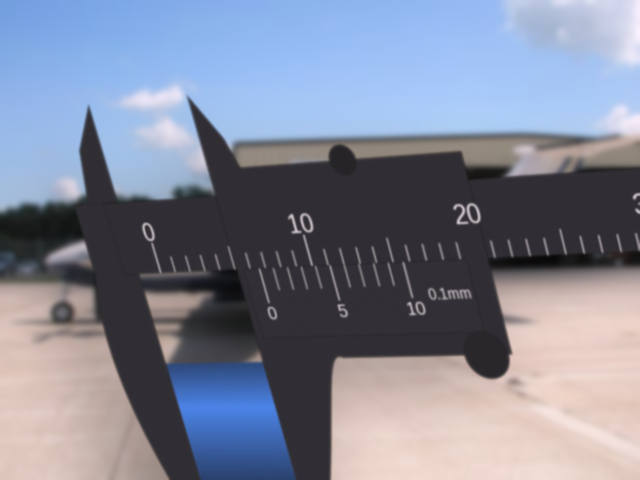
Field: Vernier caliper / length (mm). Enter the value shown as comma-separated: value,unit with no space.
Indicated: 6.6,mm
